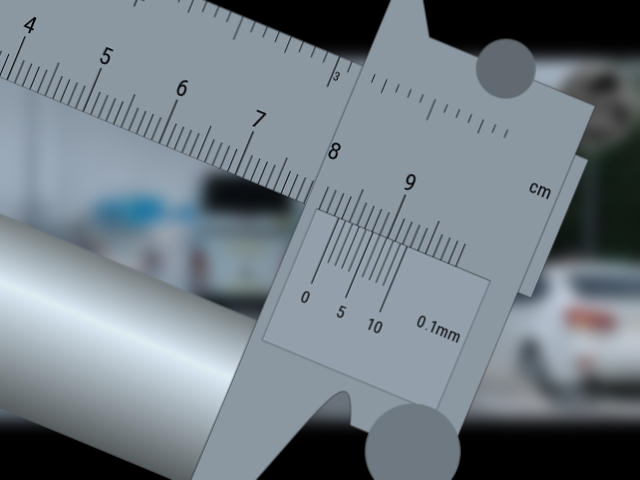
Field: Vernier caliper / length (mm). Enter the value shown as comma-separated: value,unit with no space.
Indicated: 83.6,mm
